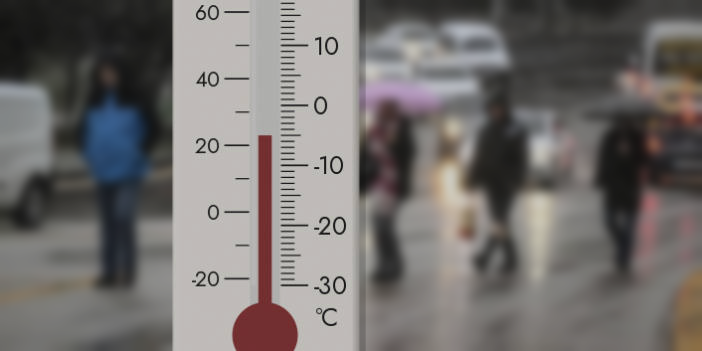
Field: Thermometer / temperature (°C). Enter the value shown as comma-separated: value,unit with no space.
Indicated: -5,°C
